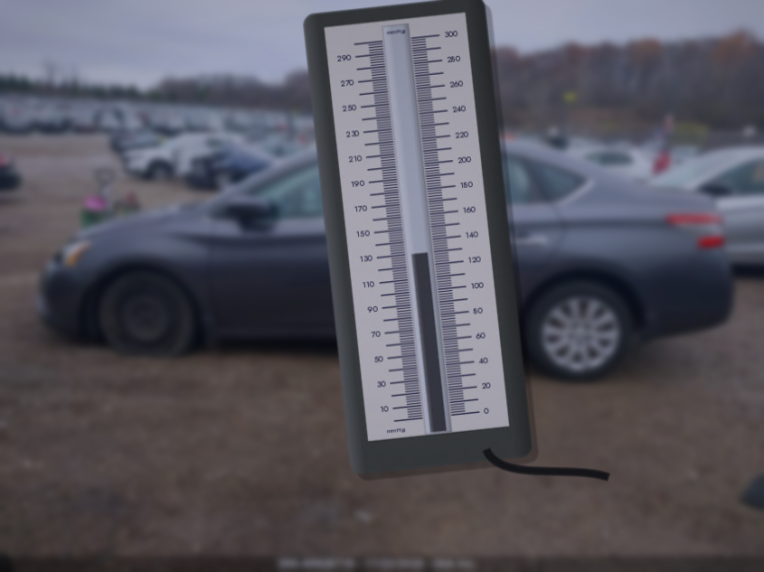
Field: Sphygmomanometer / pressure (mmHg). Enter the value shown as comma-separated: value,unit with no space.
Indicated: 130,mmHg
